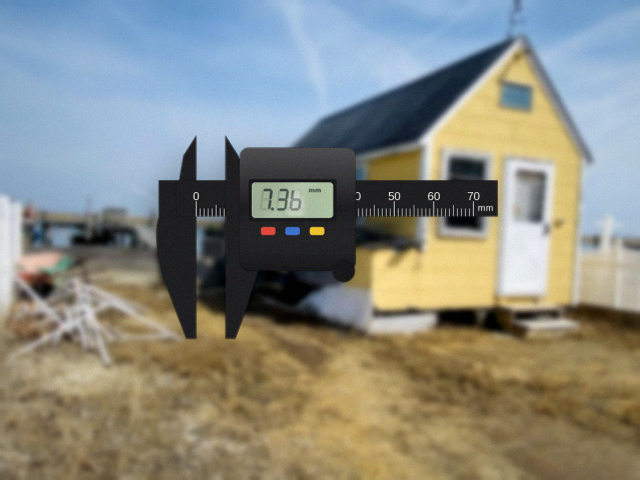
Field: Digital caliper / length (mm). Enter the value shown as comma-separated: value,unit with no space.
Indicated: 7.36,mm
